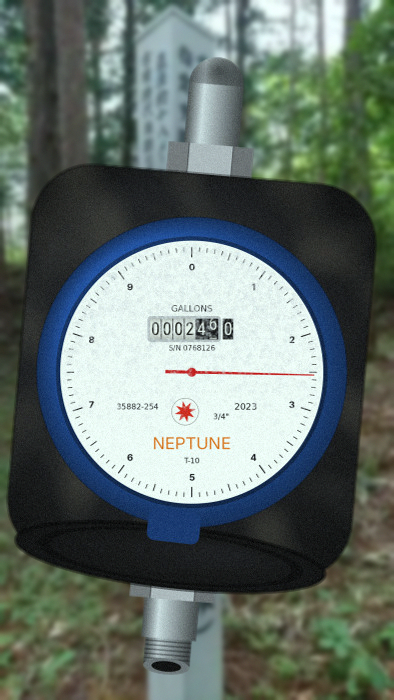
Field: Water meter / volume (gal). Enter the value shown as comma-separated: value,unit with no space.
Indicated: 2462.5,gal
